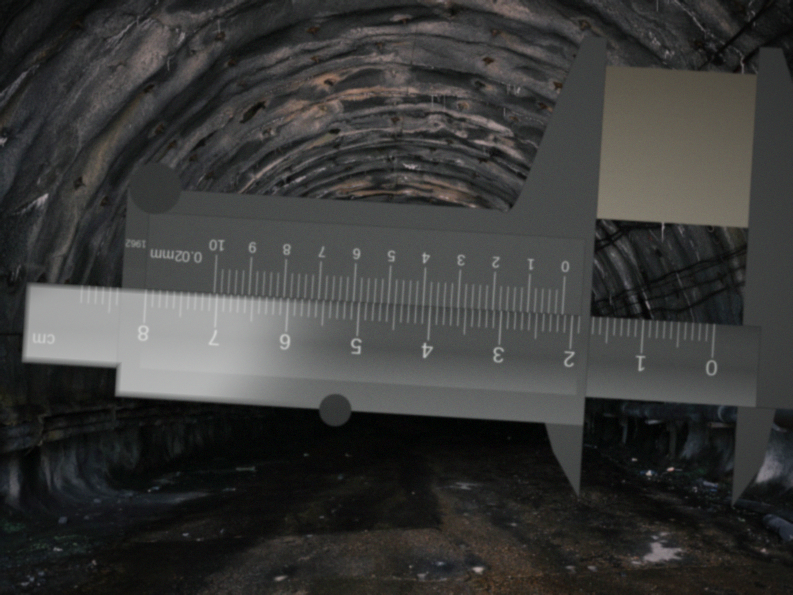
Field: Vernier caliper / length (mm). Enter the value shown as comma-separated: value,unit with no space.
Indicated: 21.4,mm
